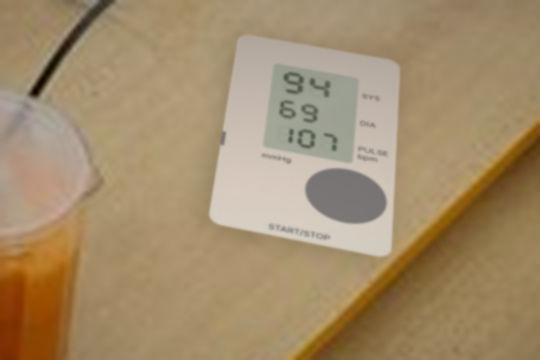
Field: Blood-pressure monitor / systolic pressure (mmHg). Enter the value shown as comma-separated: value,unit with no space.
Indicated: 94,mmHg
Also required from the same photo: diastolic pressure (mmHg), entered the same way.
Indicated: 69,mmHg
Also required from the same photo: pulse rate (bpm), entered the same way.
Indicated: 107,bpm
